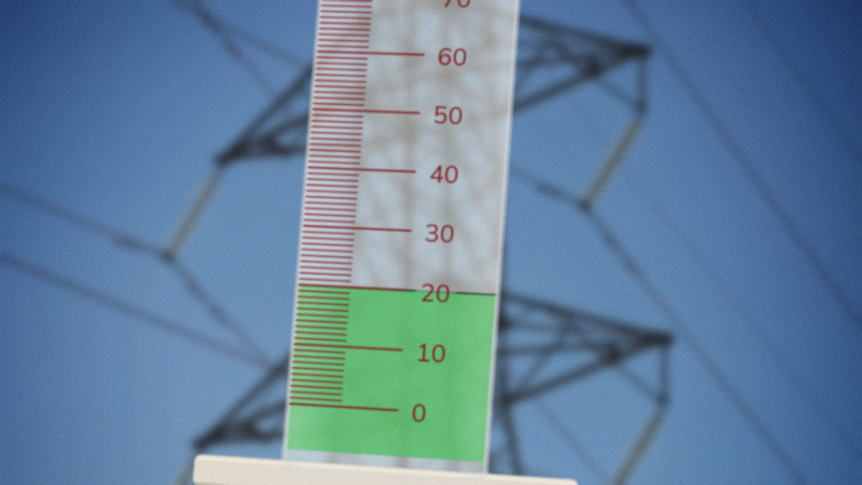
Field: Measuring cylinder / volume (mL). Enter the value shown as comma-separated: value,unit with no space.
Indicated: 20,mL
